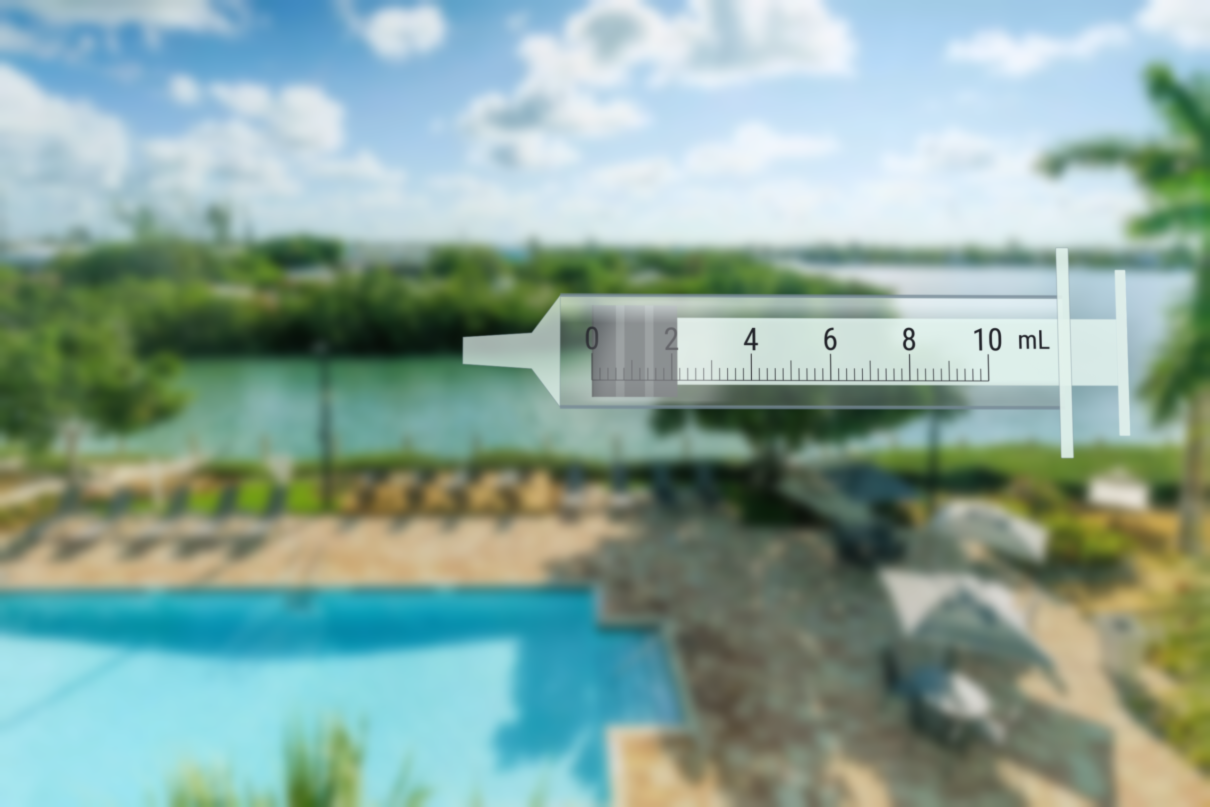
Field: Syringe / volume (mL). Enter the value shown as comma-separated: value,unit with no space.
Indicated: 0,mL
